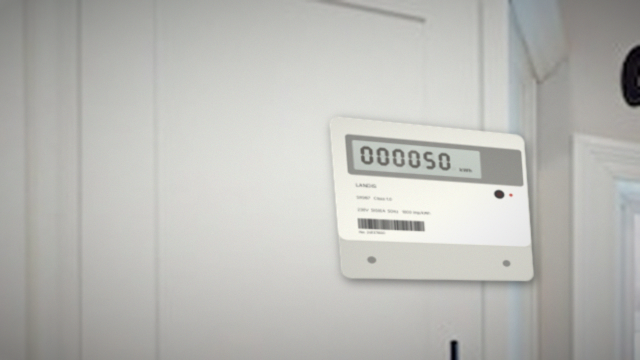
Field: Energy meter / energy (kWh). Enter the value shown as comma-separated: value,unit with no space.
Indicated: 50,kWh
